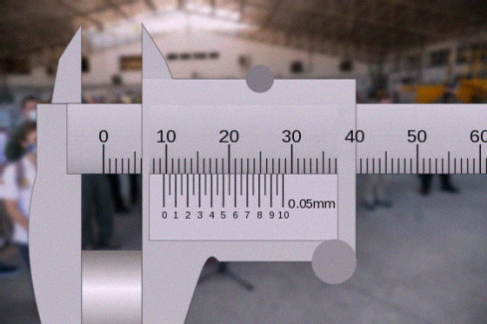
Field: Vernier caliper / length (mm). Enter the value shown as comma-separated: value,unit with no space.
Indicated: 9.6,mm
